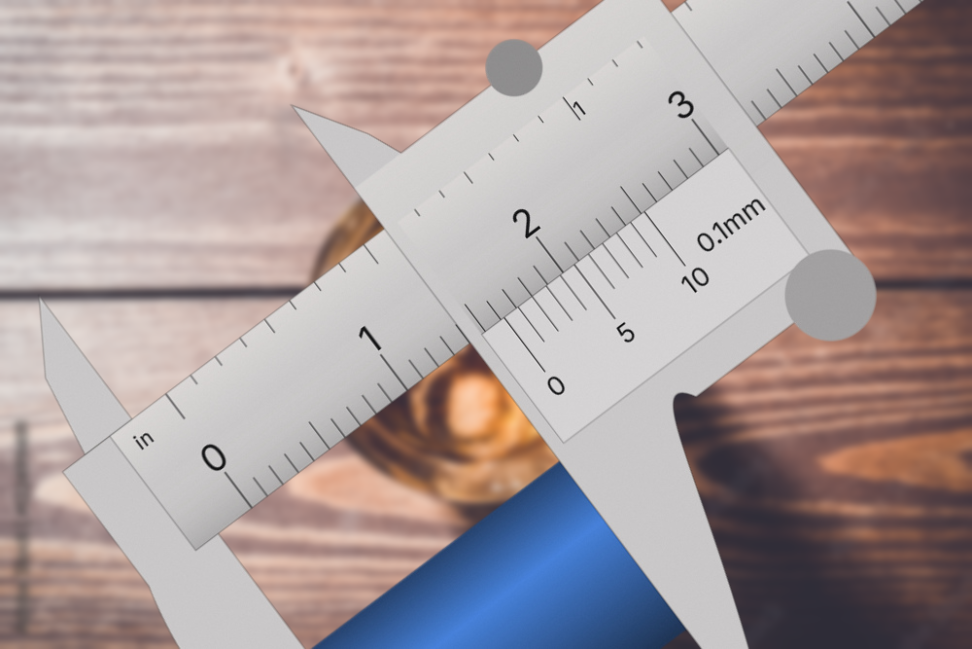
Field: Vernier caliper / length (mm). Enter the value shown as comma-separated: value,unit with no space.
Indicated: 16.2,mm
